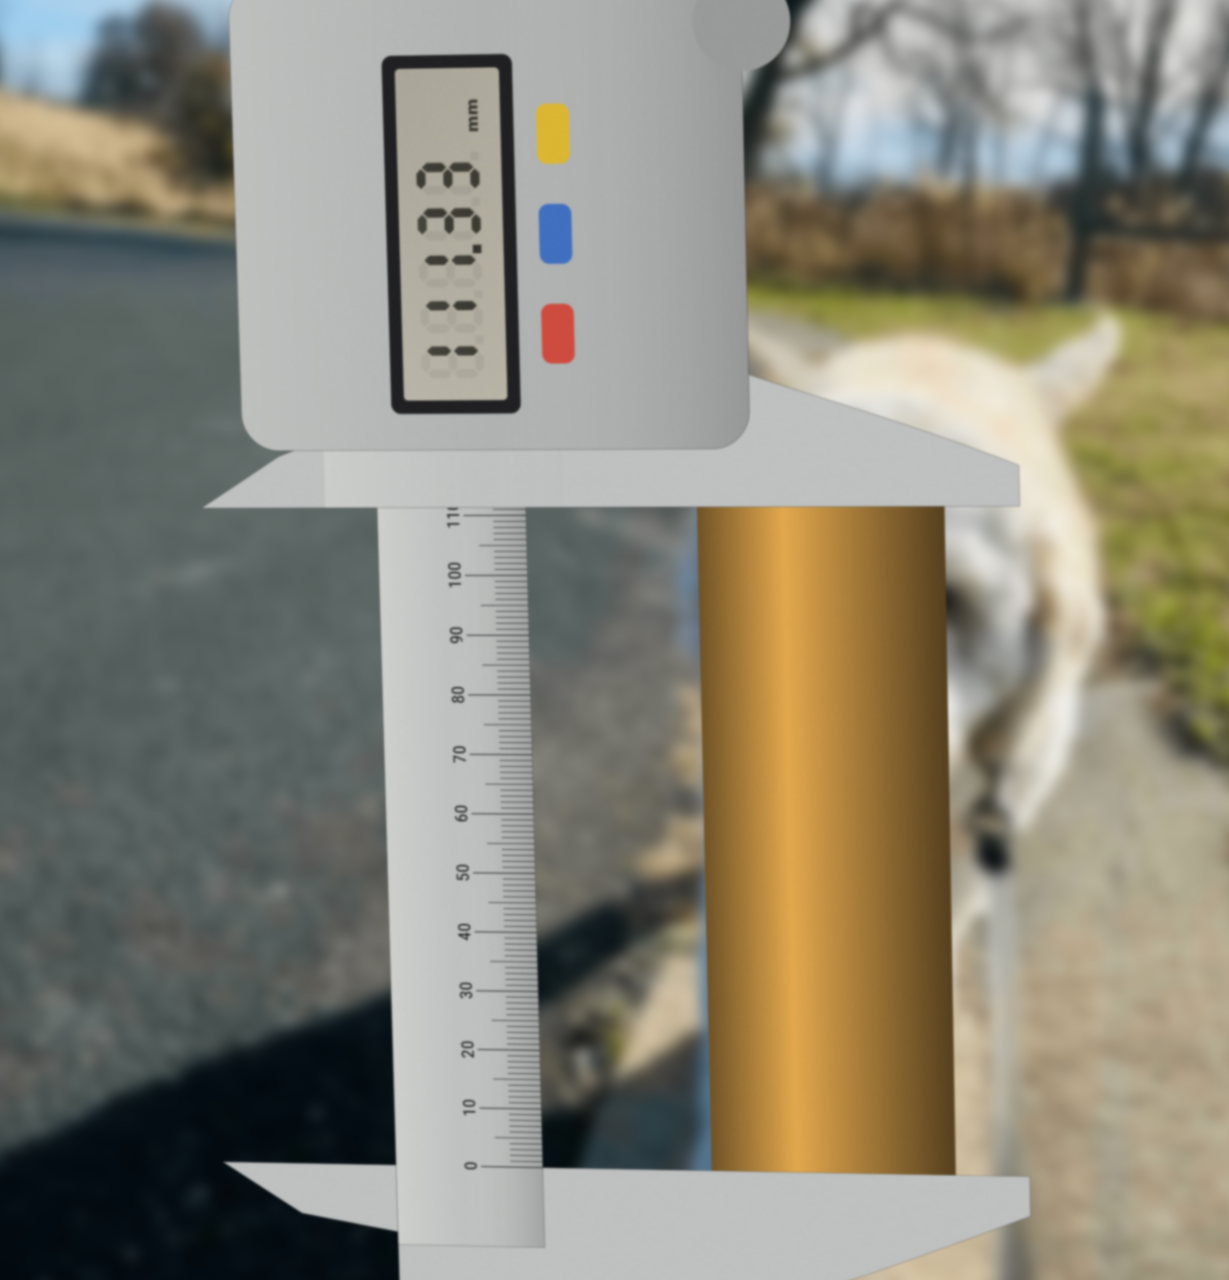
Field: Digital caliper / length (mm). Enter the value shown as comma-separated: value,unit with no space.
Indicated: 111.33,mm
